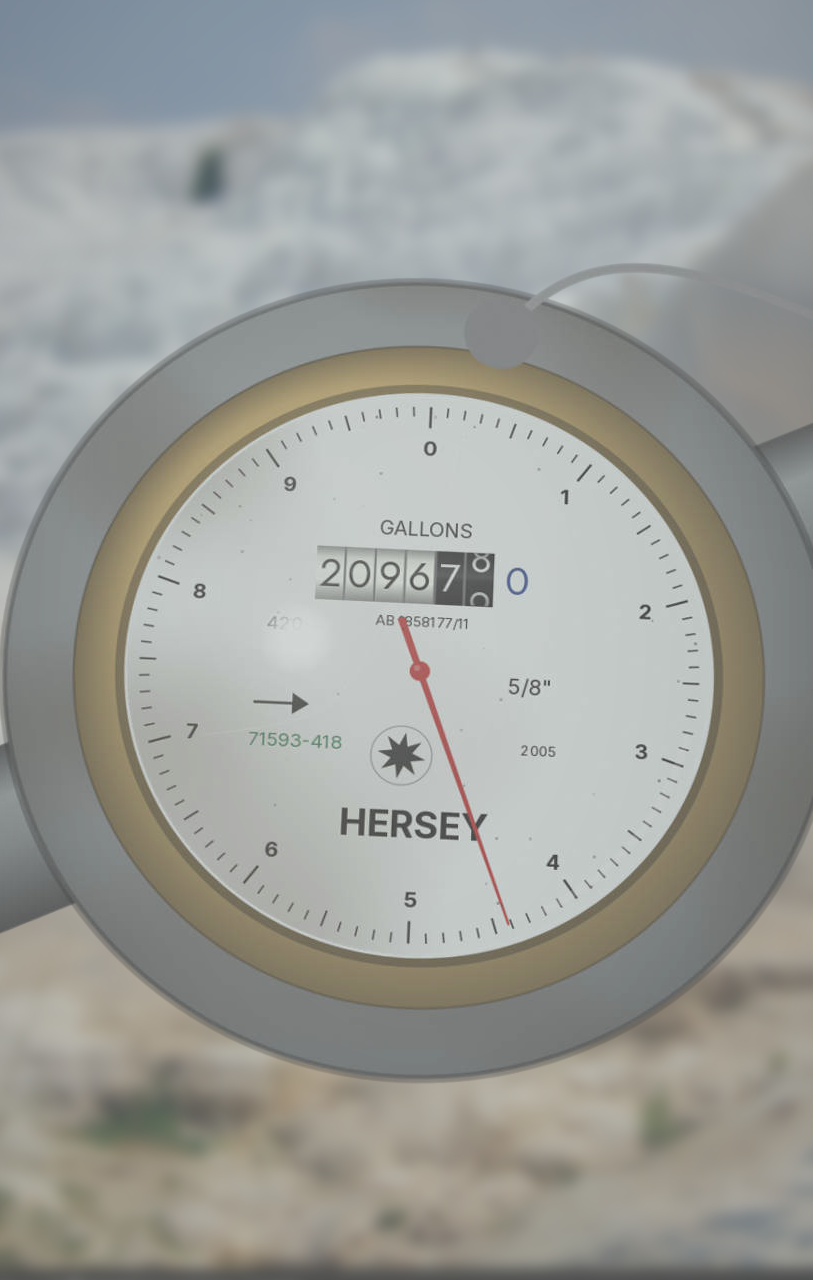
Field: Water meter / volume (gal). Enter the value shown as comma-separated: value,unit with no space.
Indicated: 2096784.4,gal
